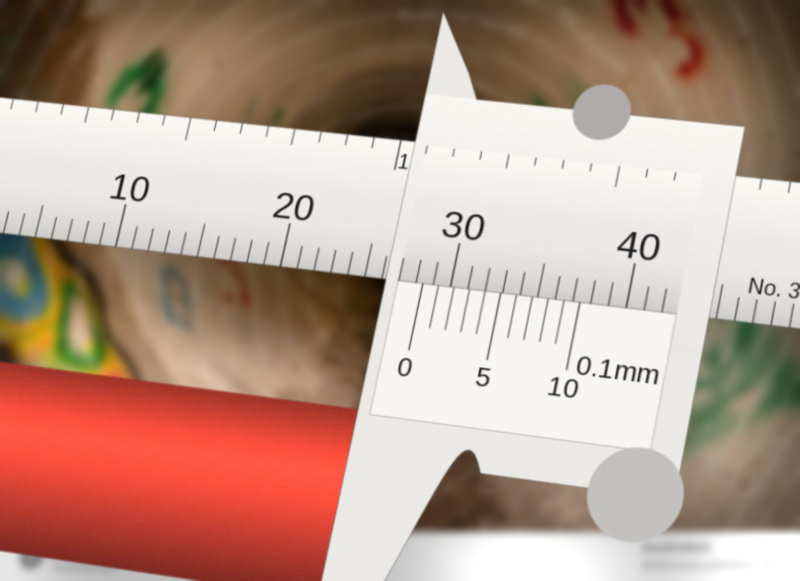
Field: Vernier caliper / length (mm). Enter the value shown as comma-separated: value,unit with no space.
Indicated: 28.4,mm
